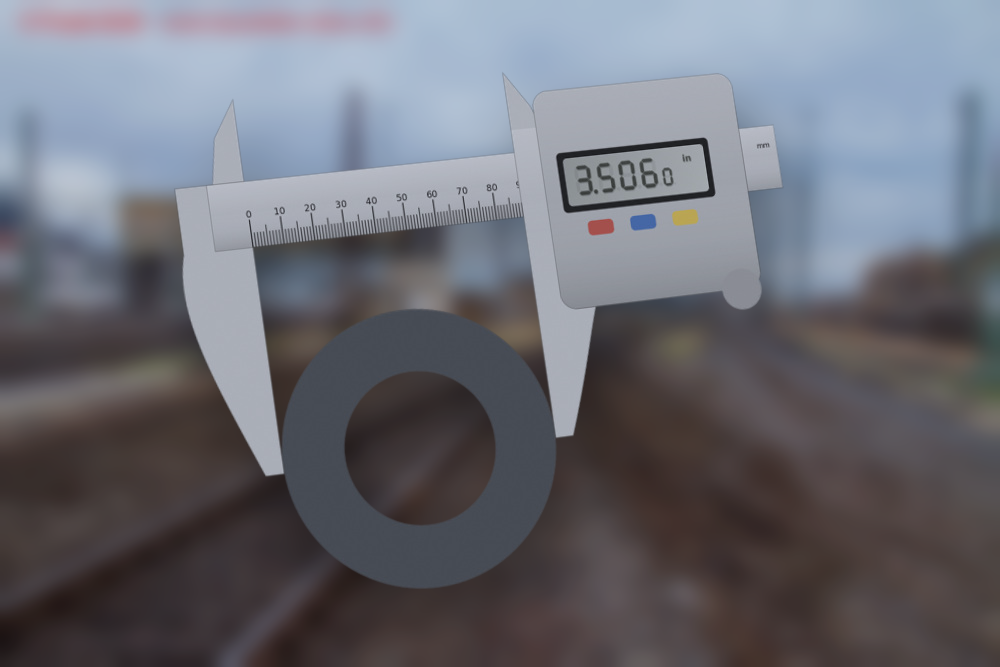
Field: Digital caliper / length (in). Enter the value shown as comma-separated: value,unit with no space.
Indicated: 3.5060,in
